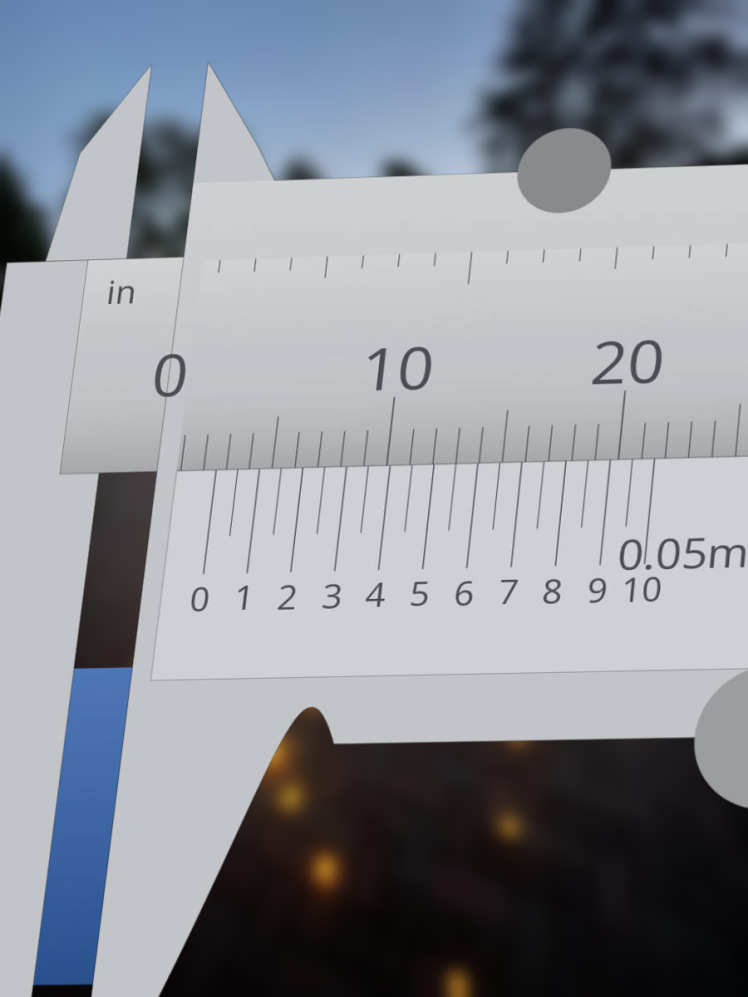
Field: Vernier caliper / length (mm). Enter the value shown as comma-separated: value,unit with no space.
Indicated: 2.55,mm
